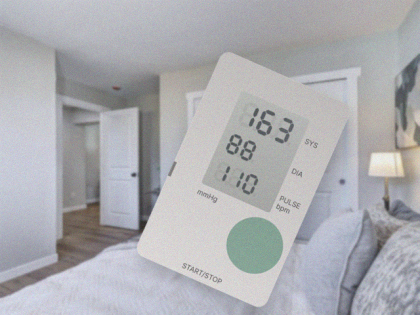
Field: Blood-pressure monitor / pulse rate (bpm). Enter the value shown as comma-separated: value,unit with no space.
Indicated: 110,bpm
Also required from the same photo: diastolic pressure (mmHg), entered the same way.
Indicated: 88,mmHg
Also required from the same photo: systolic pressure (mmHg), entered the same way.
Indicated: 163,mmHg
